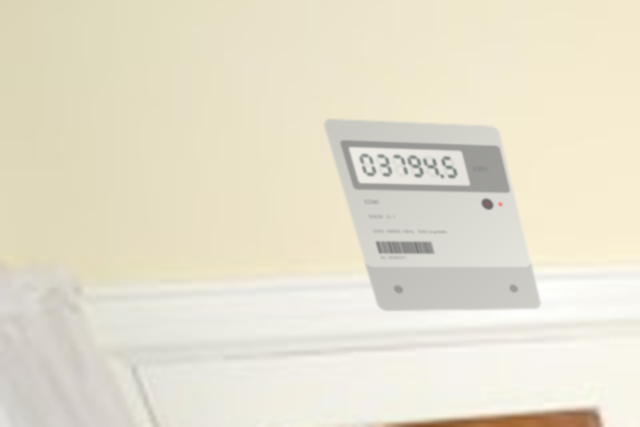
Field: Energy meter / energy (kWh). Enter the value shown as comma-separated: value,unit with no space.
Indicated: 3794.5,kWh
